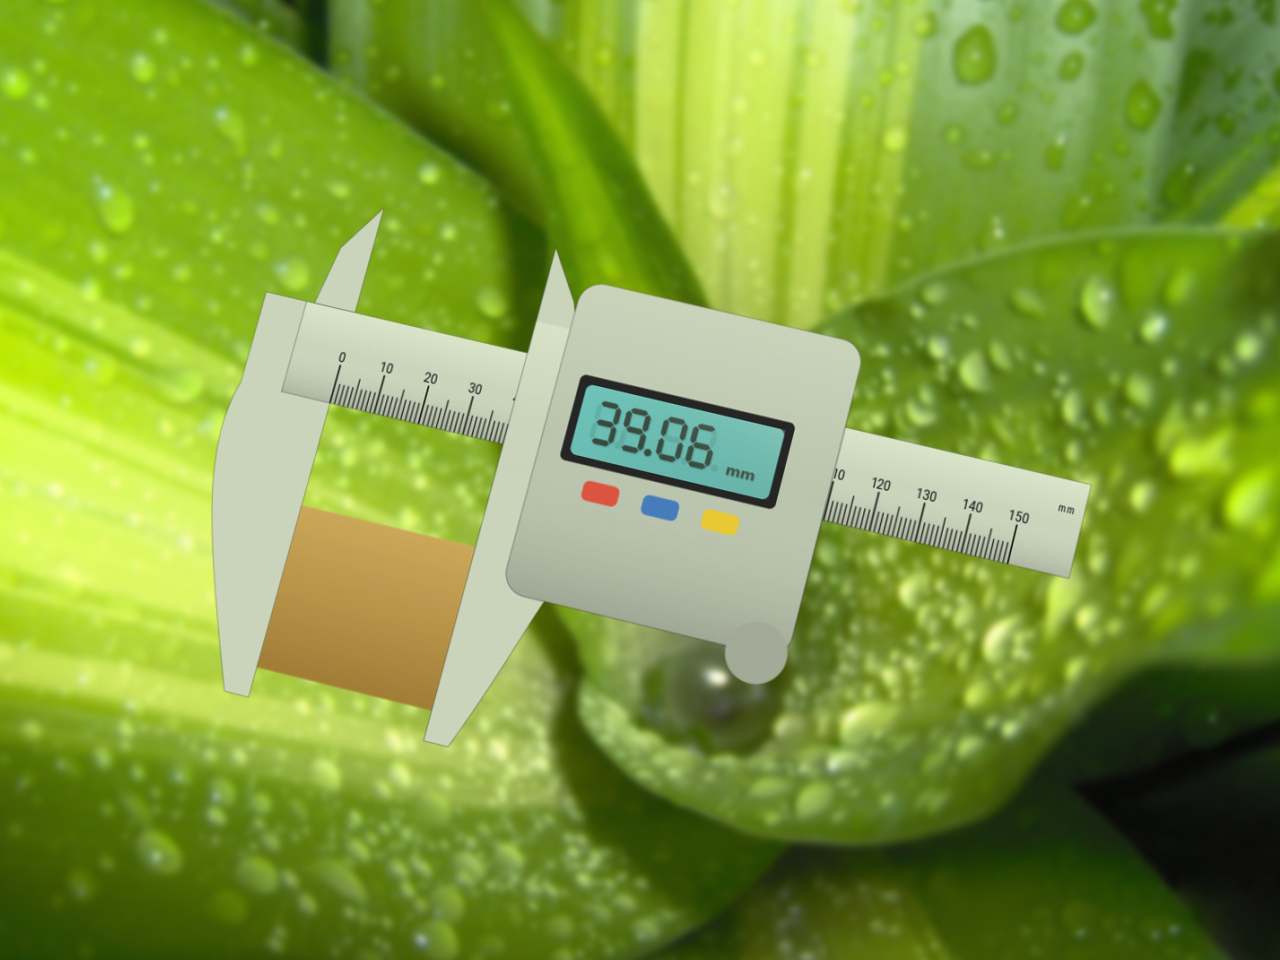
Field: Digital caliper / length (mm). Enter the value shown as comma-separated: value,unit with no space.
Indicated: 39.06,mm
